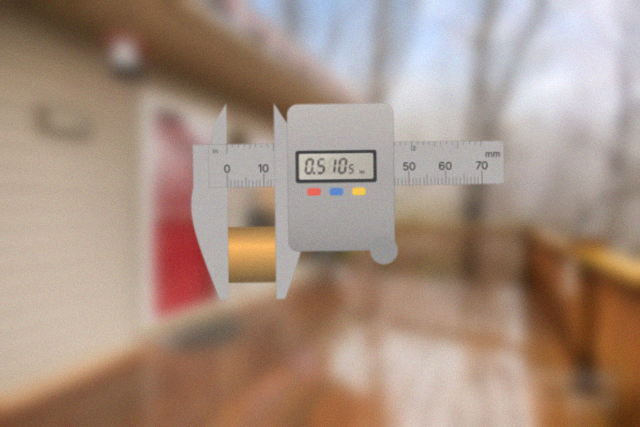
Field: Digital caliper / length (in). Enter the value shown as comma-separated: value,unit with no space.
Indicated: 0.5105,in
